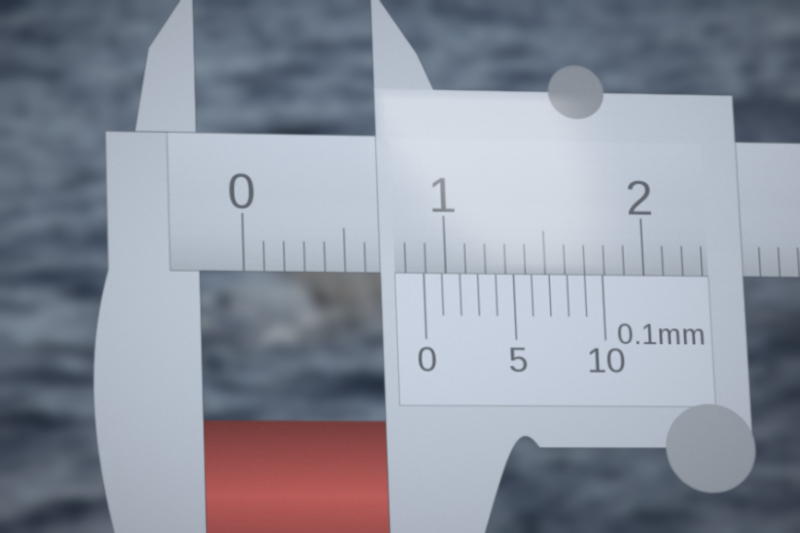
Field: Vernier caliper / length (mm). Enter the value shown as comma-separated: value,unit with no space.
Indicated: 8.9,mm
